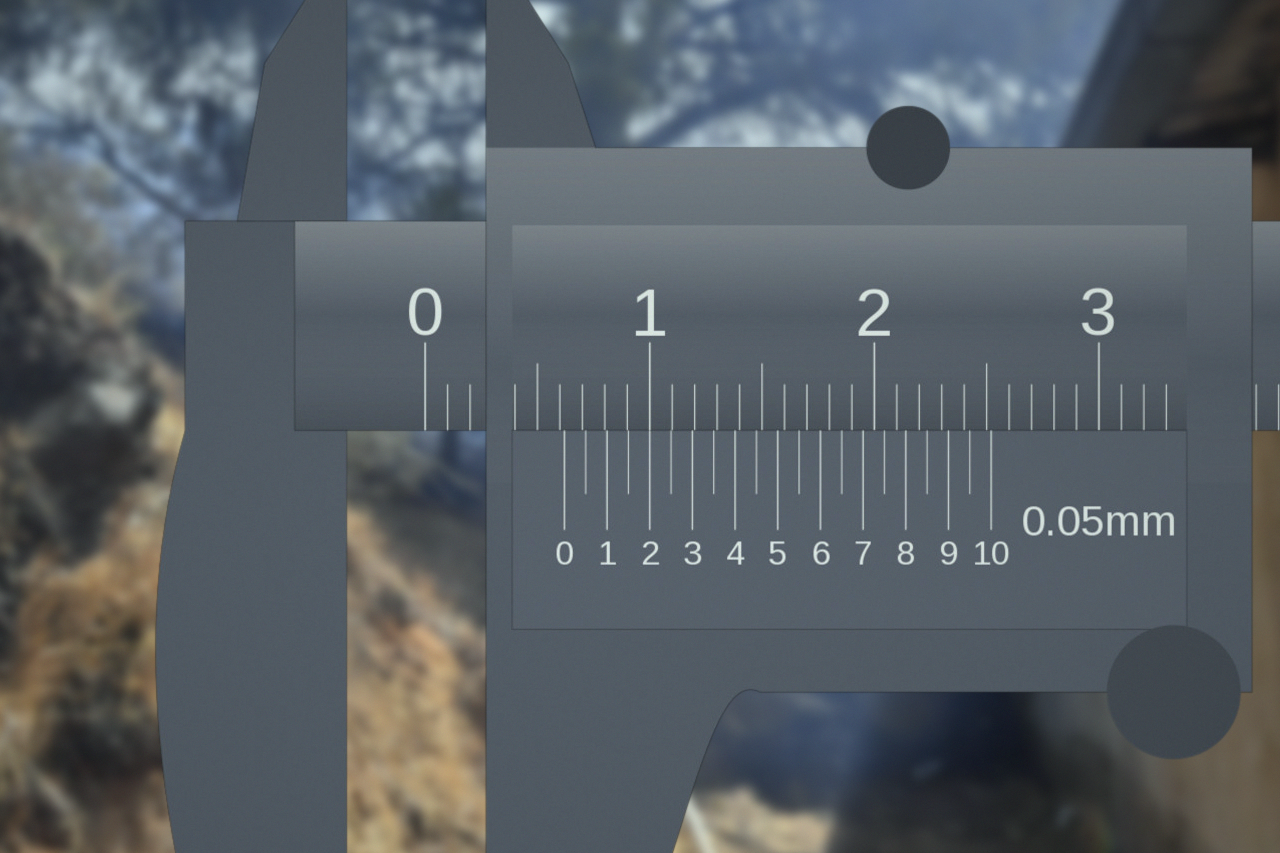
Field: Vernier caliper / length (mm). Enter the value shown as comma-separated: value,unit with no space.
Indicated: 6.2,mm
